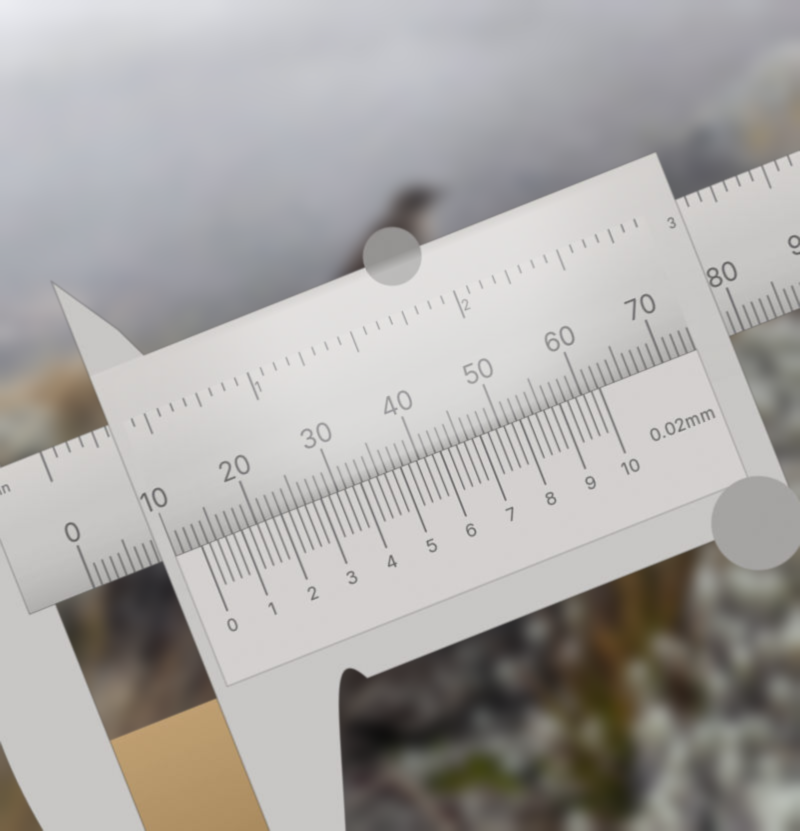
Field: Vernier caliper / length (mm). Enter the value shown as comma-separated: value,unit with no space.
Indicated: 13.2,mm
